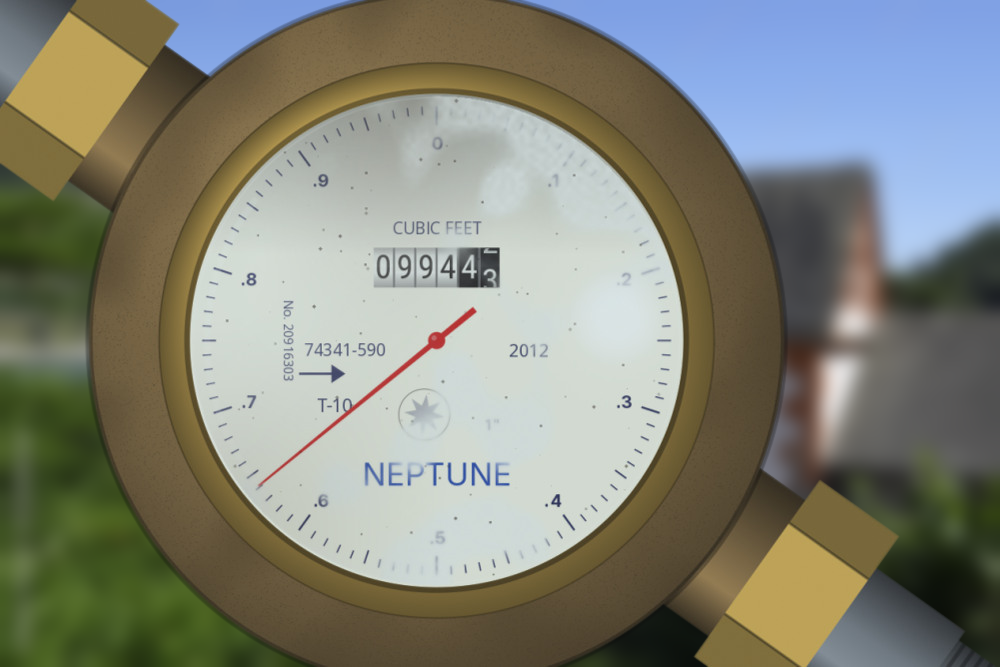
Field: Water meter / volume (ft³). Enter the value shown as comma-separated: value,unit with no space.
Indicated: 99442.64,ft³
